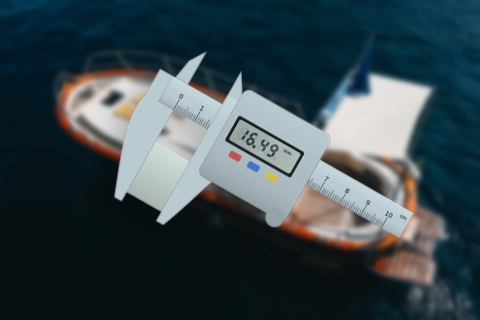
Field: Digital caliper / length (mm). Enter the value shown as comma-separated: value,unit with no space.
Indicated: 16.49,mm
